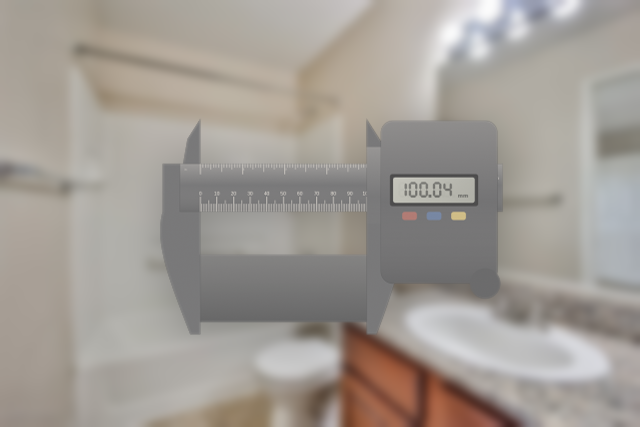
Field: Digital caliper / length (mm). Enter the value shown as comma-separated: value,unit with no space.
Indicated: 100.04,mm
